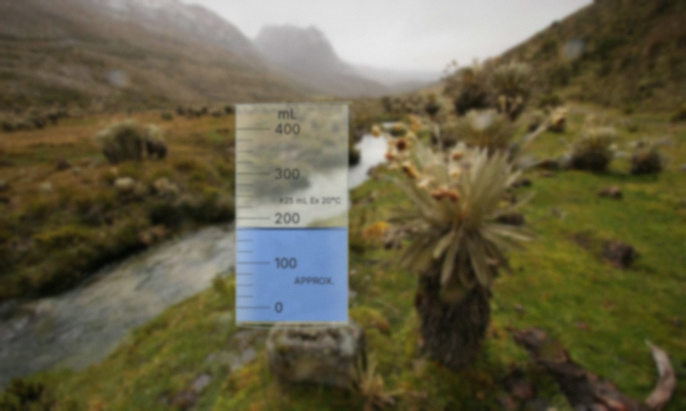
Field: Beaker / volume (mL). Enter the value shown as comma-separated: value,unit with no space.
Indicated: 175,mL
